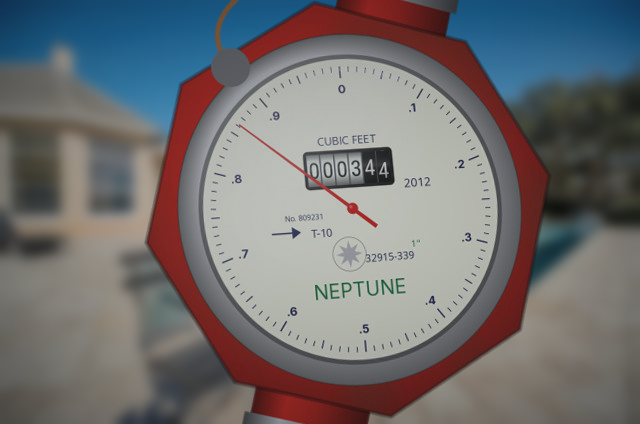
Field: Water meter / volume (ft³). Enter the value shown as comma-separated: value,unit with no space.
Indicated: 343.86,ft³
